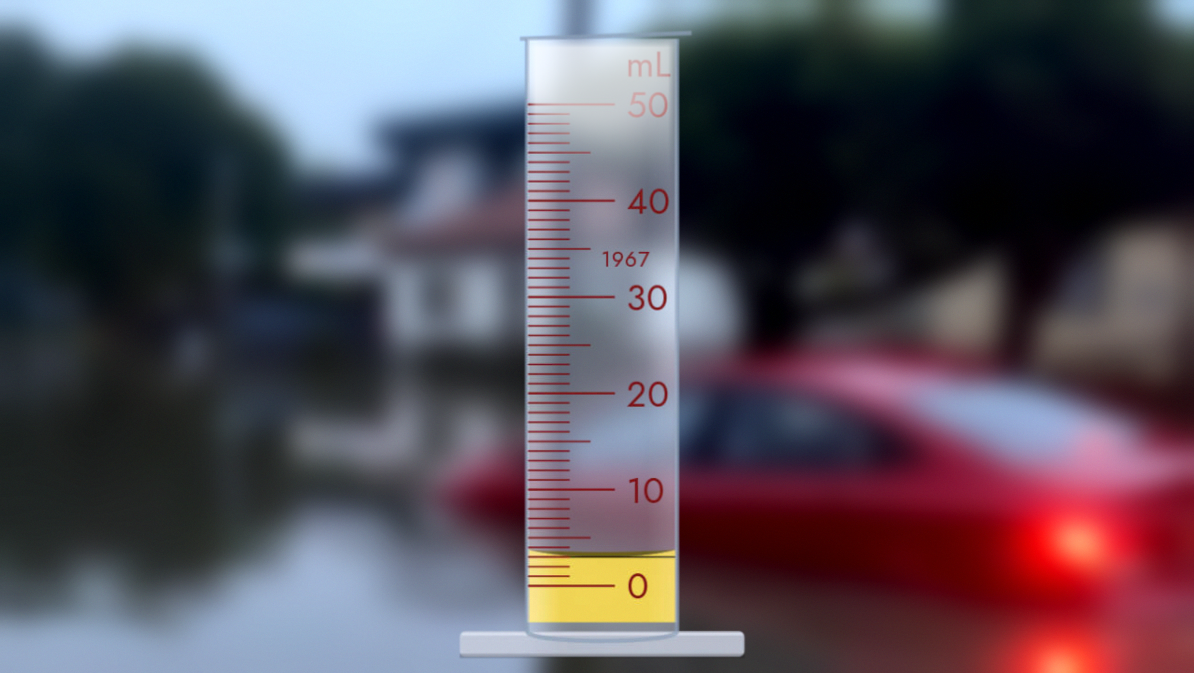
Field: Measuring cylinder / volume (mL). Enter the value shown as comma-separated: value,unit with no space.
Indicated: 3,mL
